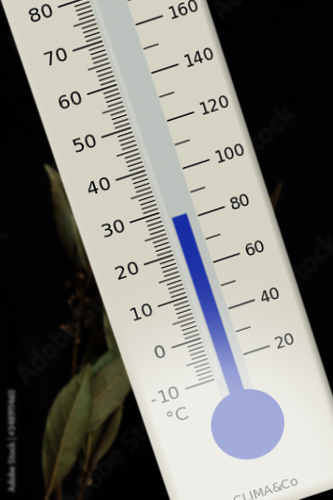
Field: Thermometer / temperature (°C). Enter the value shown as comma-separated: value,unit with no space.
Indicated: 28,°C
